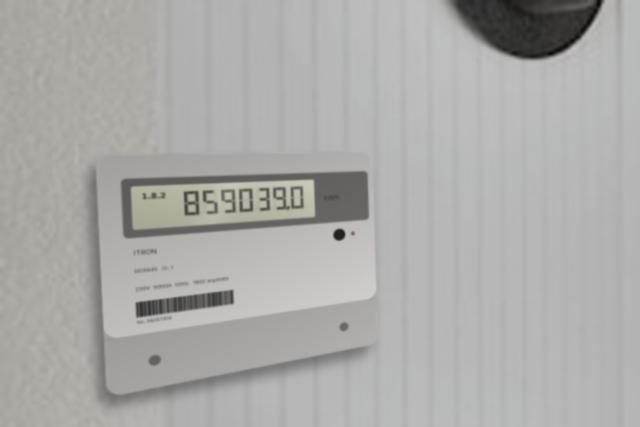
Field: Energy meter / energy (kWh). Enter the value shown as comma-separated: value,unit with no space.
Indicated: 859039.0,kWh
